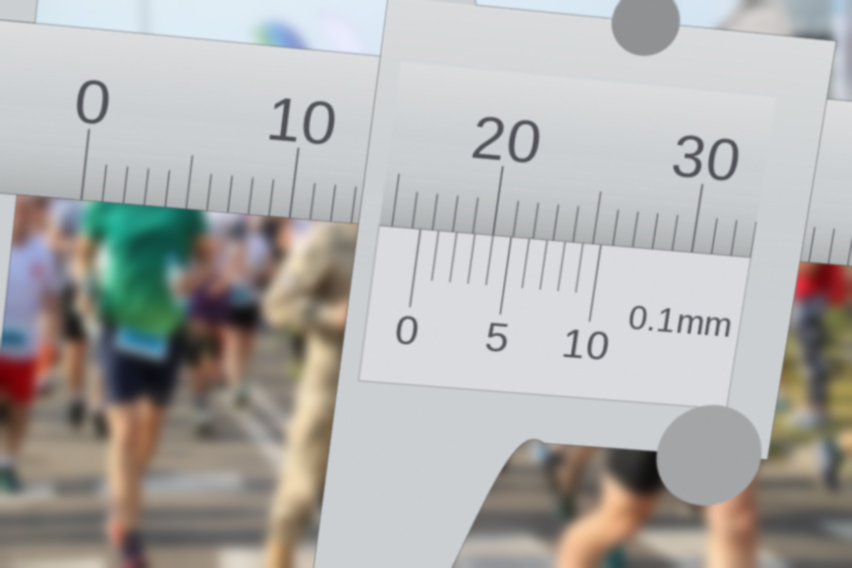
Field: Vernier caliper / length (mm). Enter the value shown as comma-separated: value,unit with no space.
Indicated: 16.4,mm
